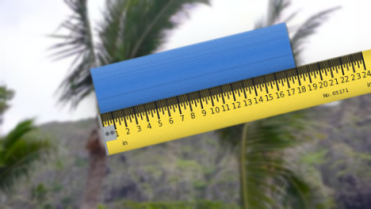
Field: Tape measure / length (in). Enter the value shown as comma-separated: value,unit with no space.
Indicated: 18,in
